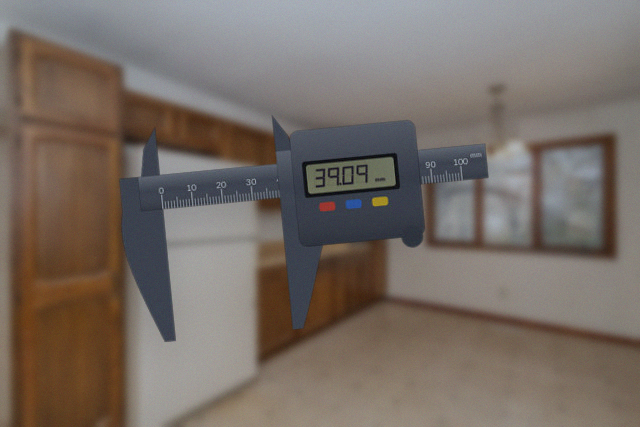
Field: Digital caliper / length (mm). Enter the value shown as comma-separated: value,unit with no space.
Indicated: 39.09,mm
